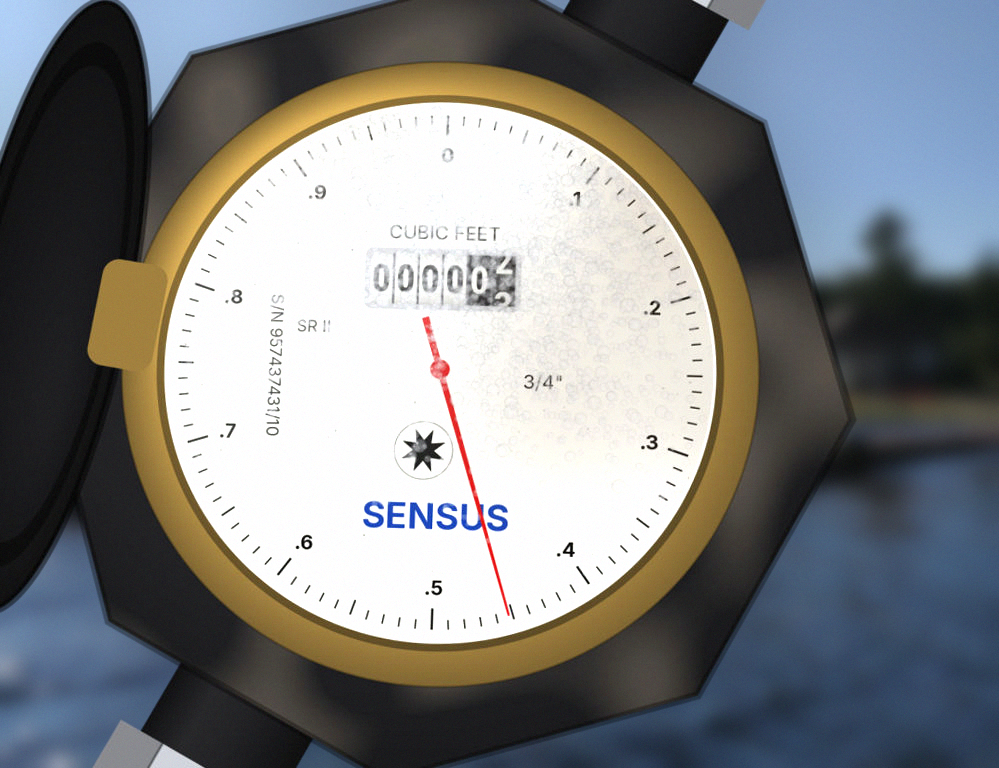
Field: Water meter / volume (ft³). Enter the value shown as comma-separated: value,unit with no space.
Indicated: 2.45,ft³
